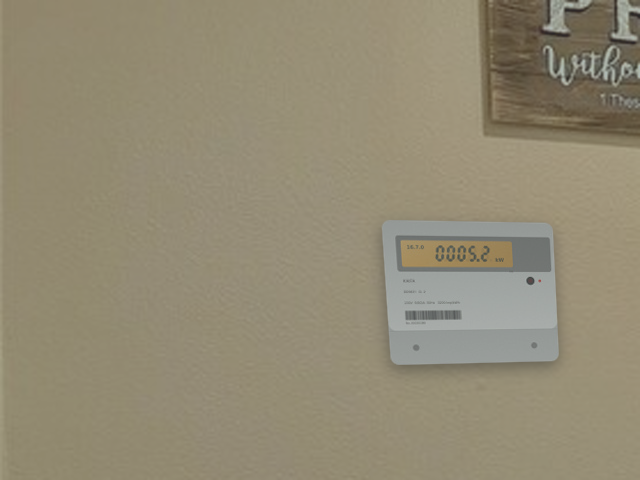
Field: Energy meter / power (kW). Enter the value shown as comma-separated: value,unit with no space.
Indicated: 5.2,kW
